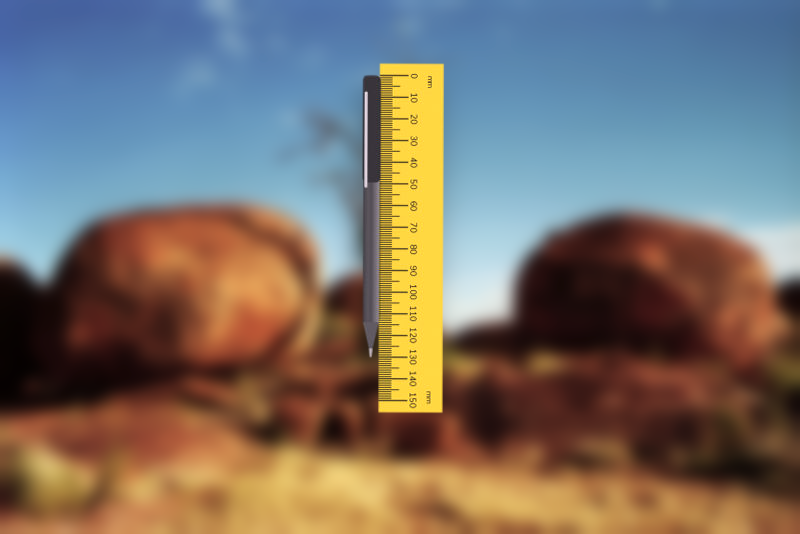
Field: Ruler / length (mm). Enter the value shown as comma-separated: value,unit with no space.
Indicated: 130,mm
